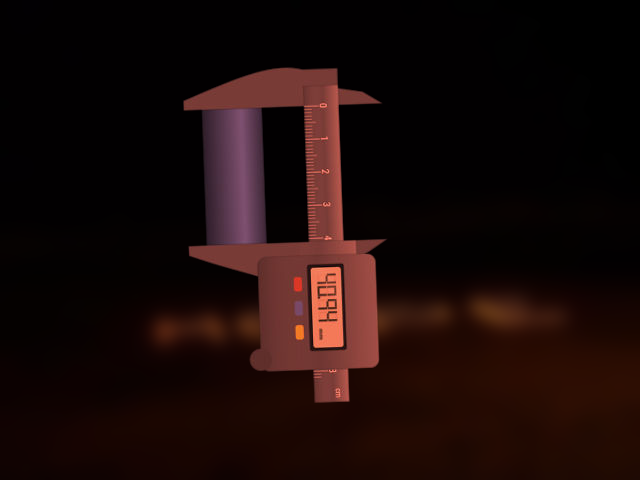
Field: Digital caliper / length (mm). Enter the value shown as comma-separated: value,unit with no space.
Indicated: 40.94,mm
